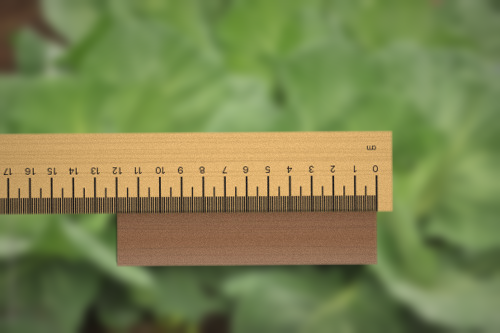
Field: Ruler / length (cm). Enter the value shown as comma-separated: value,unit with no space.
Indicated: 12,cm
